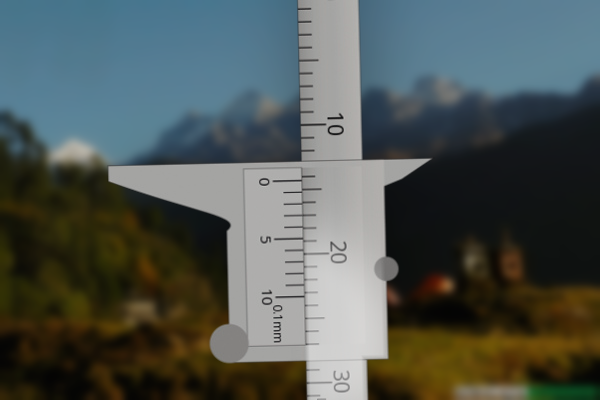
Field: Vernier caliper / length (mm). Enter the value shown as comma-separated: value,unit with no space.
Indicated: 14.3,mm
